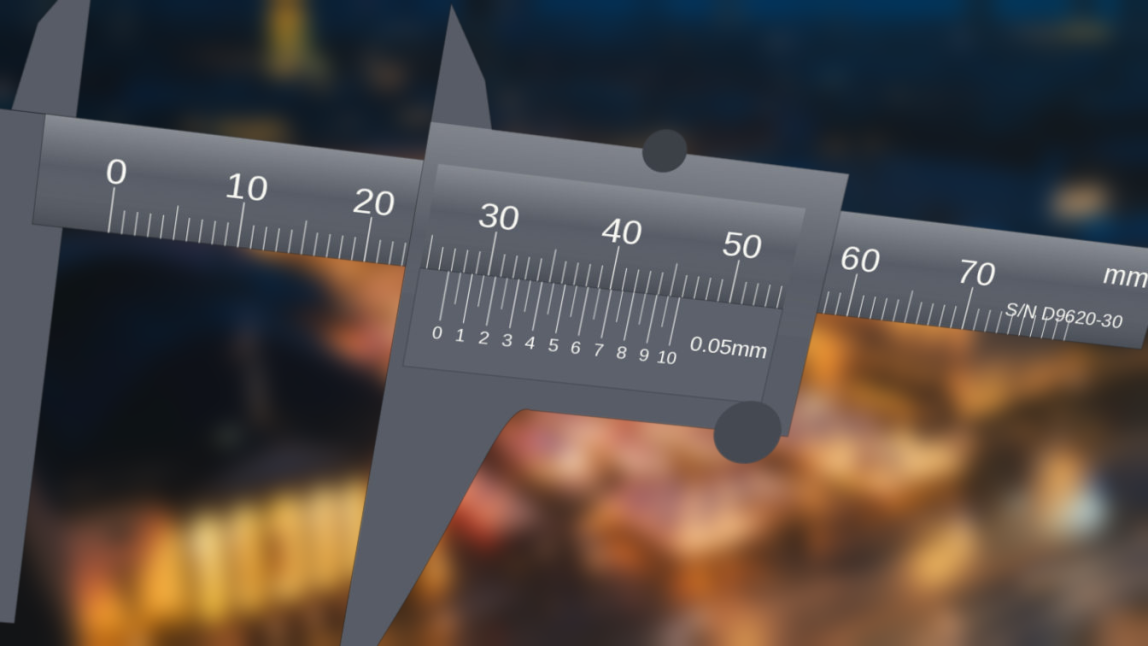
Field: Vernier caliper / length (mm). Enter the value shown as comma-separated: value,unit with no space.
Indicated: 26.8,mm
